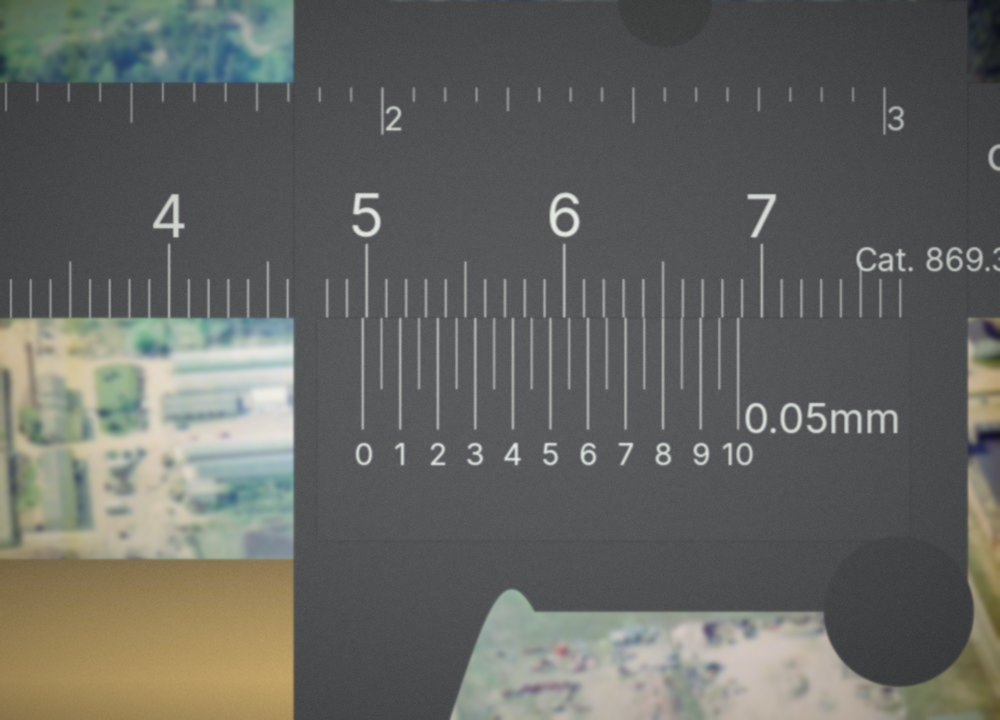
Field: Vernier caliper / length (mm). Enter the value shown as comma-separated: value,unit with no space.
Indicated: 49.8,mm
